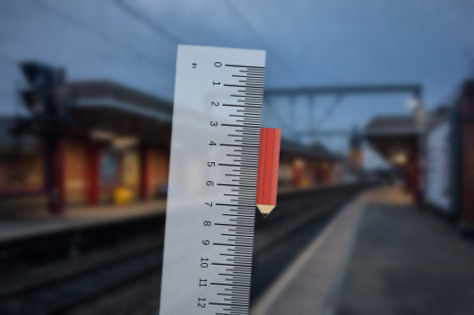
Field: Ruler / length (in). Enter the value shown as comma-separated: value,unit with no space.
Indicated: 4.5,in
